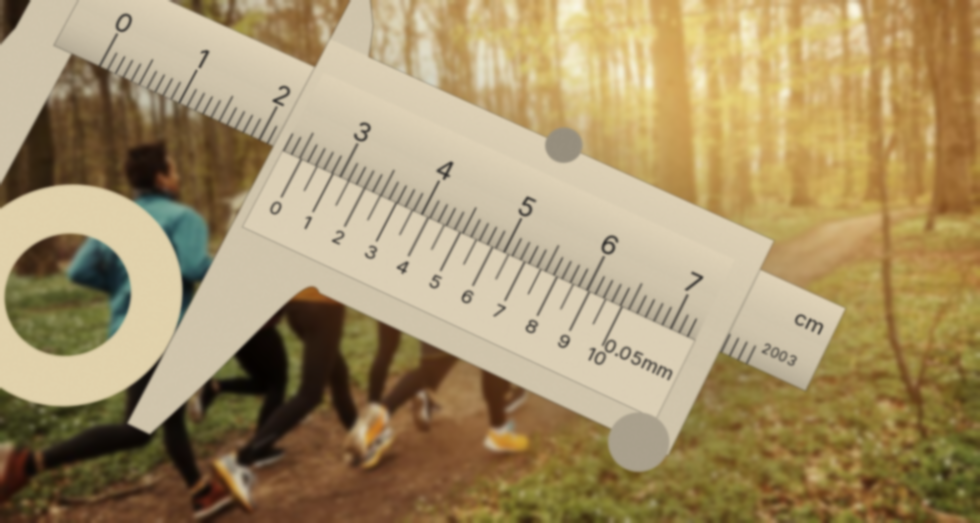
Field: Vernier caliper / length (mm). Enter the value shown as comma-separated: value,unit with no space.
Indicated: 25.2,mm
